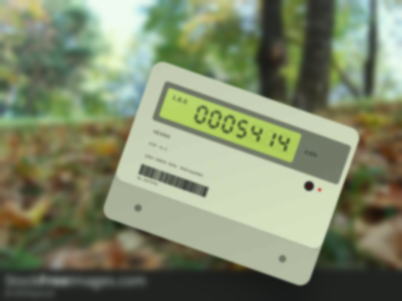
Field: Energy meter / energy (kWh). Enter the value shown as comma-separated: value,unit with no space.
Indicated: 5414,kWh
